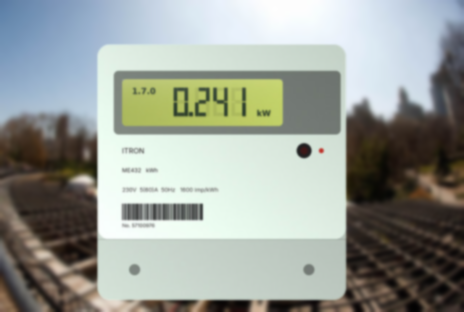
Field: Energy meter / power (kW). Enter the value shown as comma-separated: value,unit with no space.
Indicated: 0.241,kW
